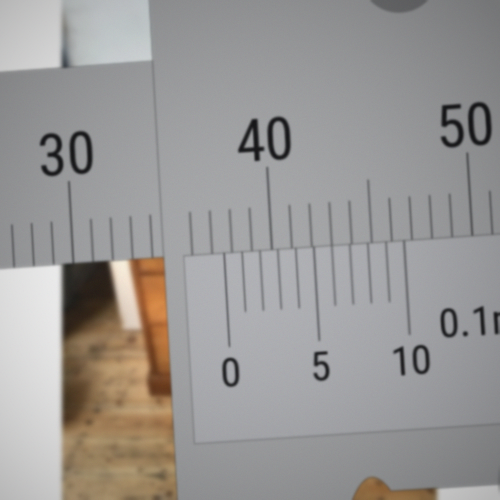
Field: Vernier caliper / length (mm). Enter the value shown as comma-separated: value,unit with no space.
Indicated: 37.6,mm
